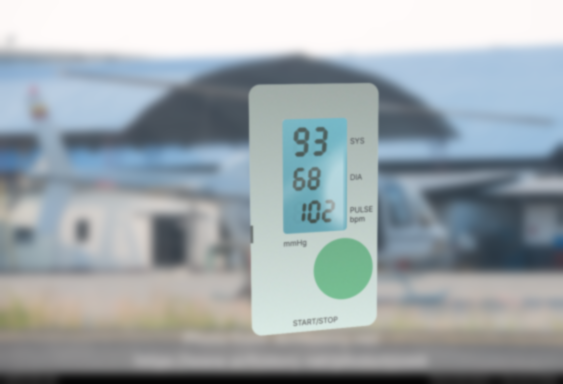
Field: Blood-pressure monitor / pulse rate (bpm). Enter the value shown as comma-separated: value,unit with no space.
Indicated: 102,bpm
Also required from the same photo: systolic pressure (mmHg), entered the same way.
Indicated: 93,mmHg
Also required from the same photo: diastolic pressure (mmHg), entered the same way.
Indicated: 68,mmHg
